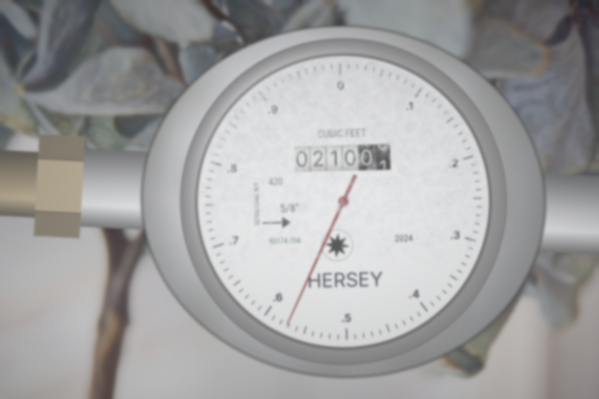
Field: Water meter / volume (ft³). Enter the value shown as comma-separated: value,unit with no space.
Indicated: 21000.57,ft³
